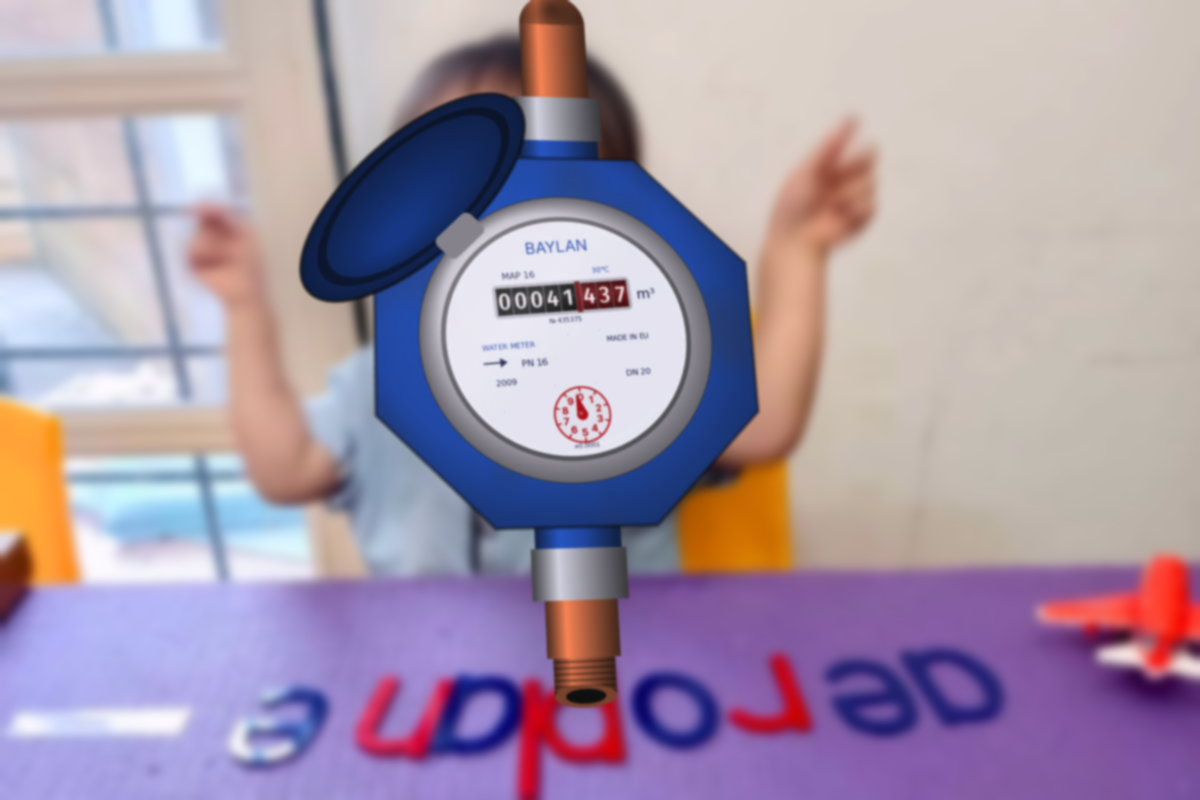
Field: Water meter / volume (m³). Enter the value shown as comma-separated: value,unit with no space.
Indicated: 41.4369,m³
